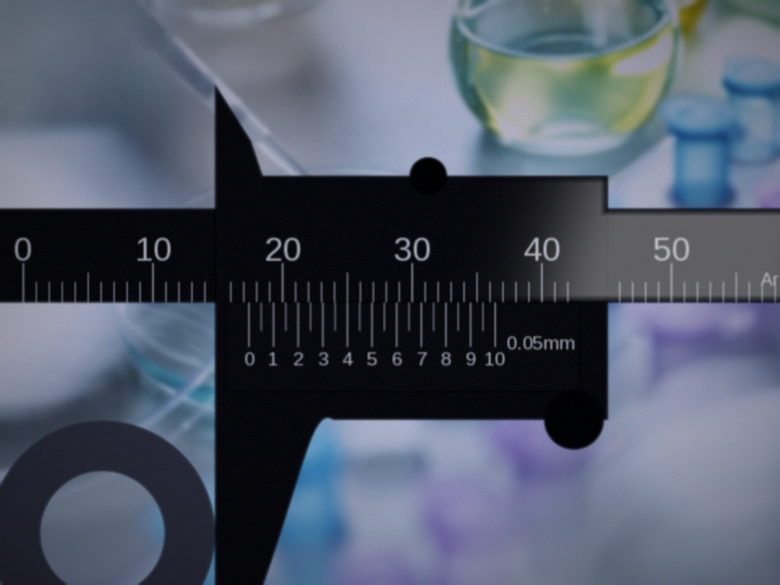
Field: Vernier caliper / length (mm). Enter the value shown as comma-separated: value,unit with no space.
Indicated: 17.4,mm
